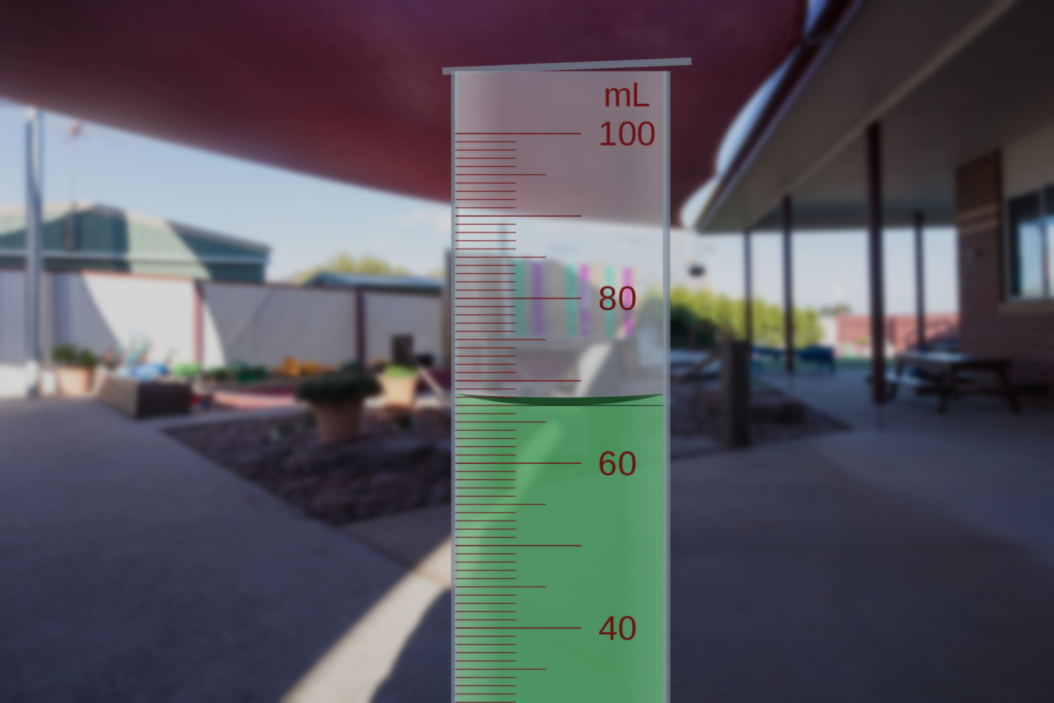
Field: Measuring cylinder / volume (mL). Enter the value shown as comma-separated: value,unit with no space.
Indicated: 67,mL
